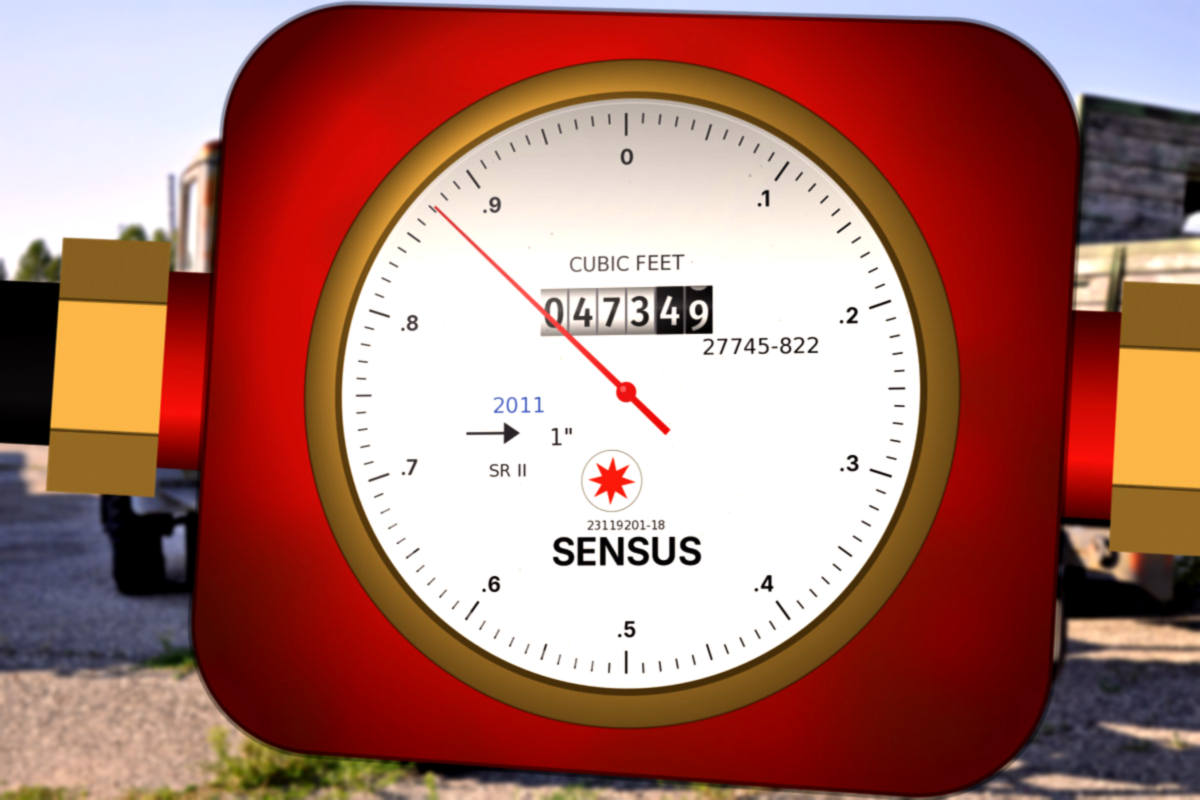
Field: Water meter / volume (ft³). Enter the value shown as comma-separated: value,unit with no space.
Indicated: 47348.87,ft³
